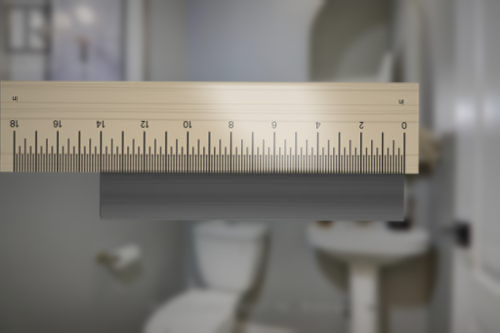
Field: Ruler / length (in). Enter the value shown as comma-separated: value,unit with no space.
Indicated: 14,in
